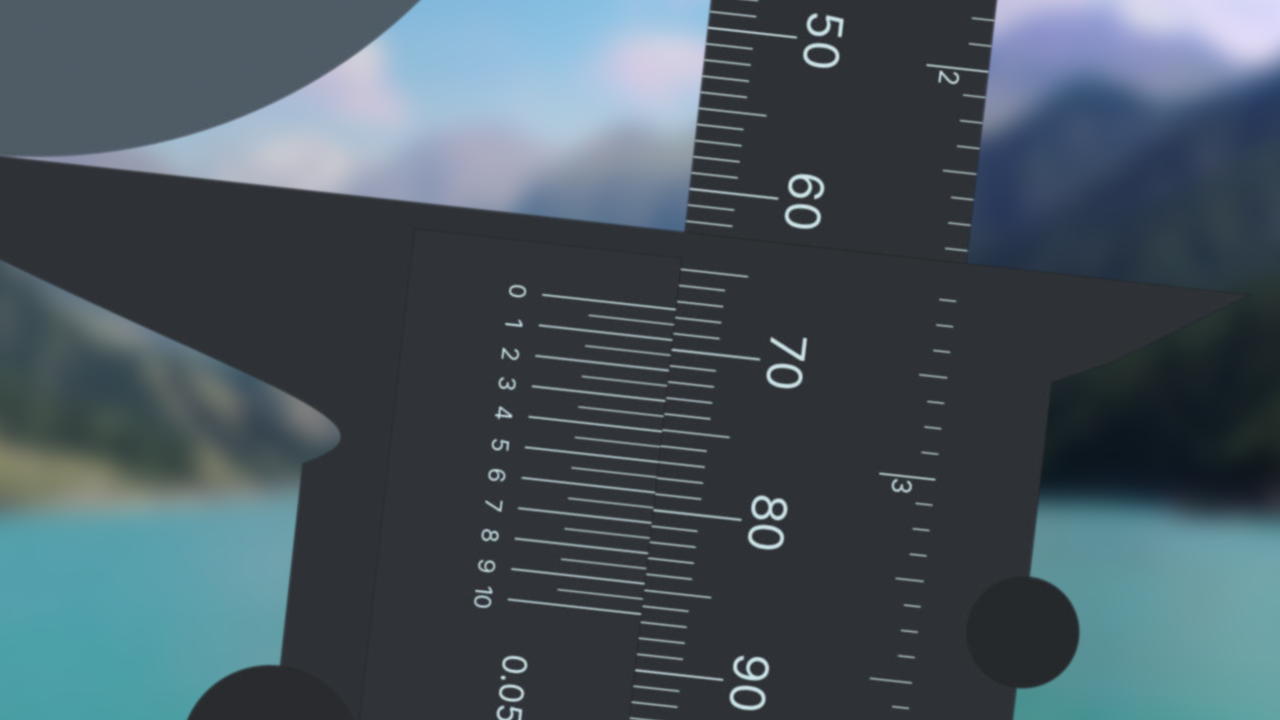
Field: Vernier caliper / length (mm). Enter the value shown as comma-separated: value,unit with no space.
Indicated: 67.5,mm
